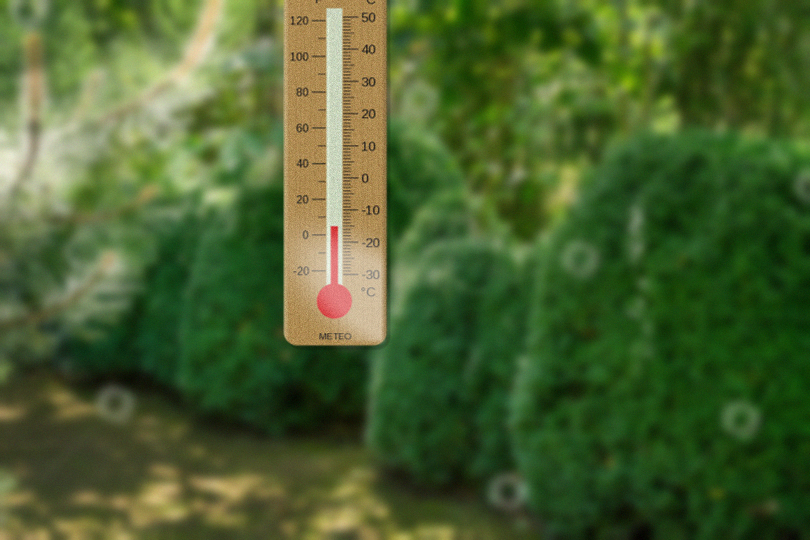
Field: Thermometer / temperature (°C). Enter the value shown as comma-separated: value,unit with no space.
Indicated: -15,°C
